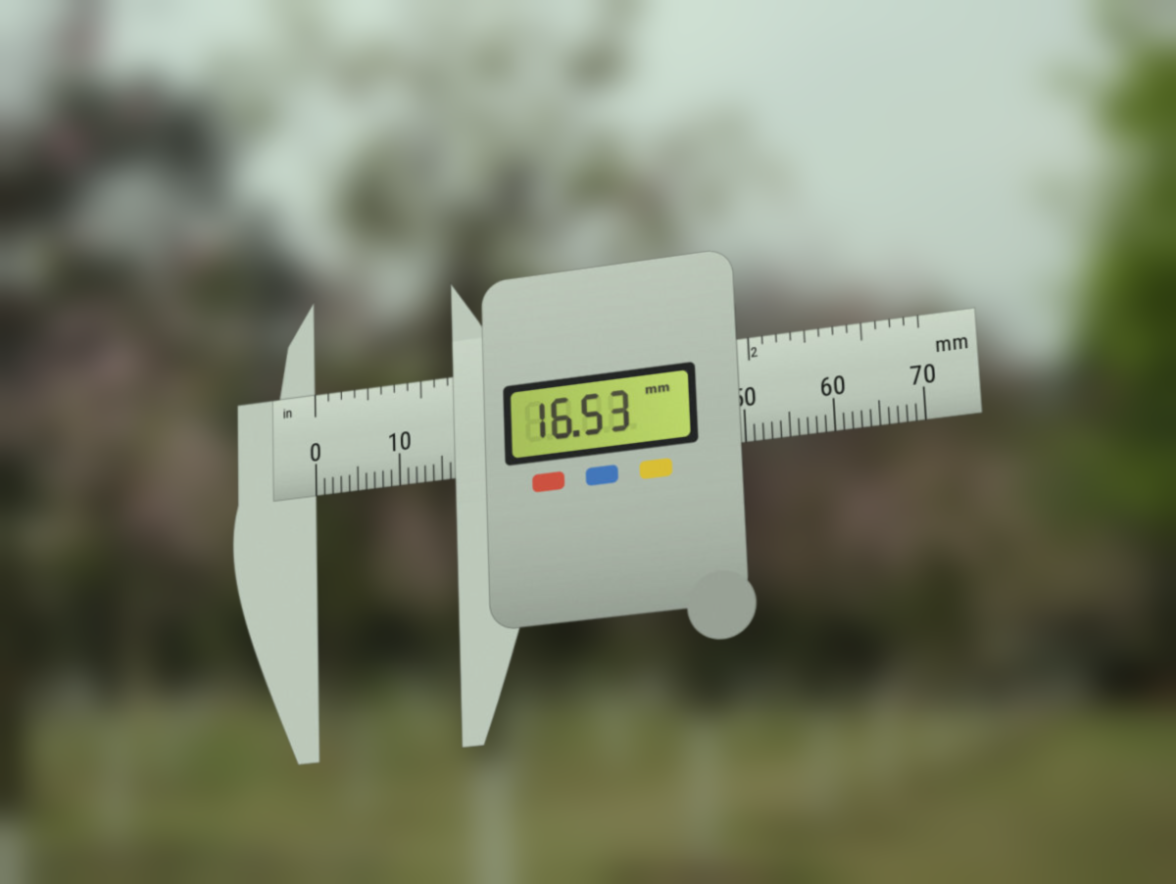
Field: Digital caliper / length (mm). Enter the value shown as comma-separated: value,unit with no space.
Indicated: 16.53,mm
